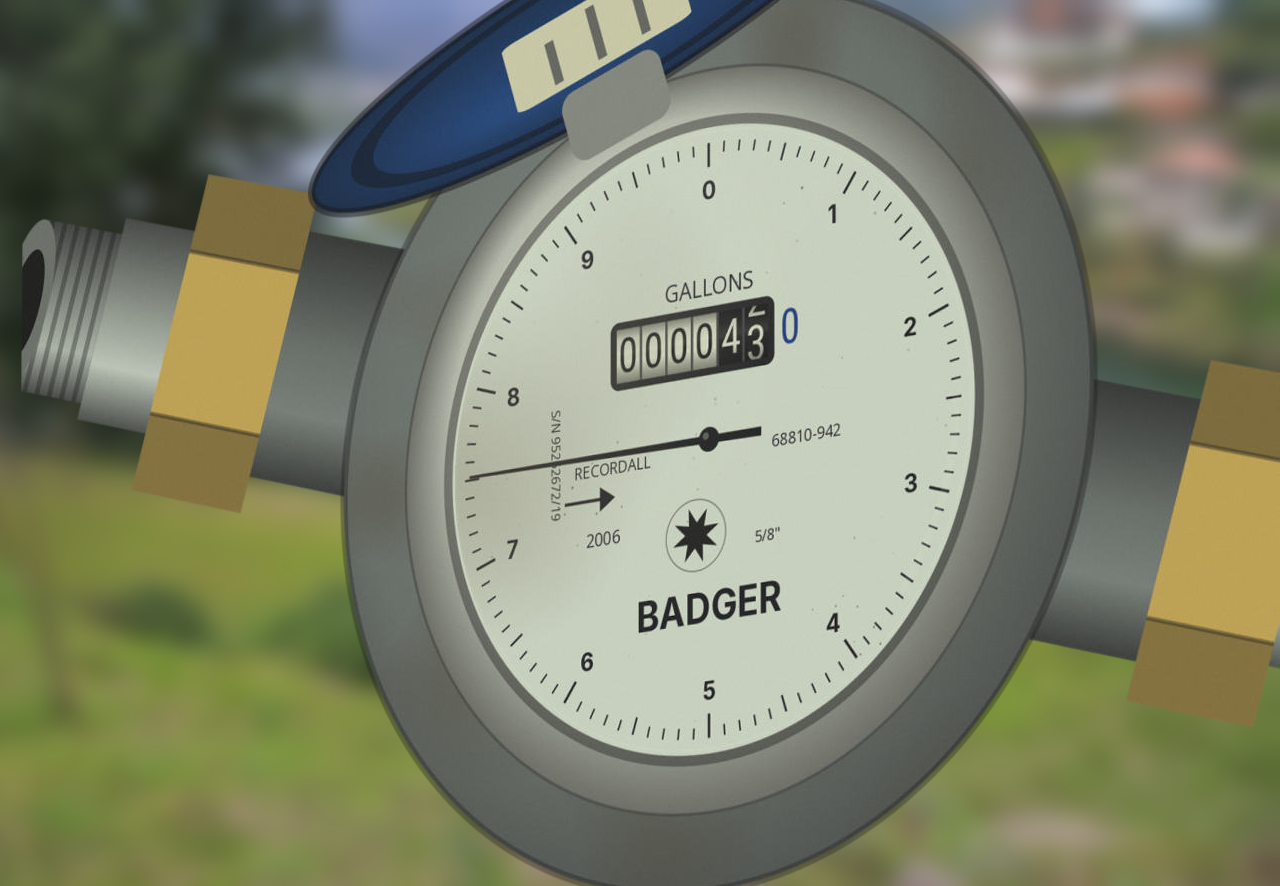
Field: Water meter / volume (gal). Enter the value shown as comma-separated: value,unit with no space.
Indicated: 427.5,gal
